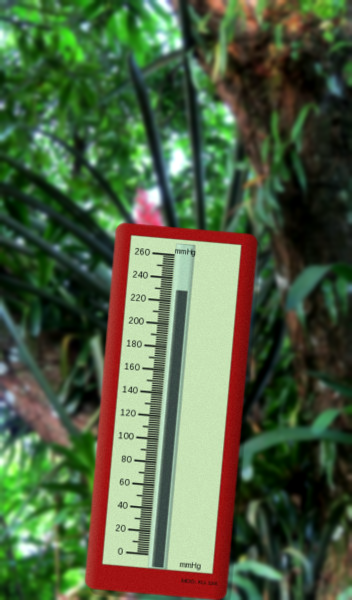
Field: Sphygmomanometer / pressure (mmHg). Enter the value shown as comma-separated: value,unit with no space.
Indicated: 230,mmHg
